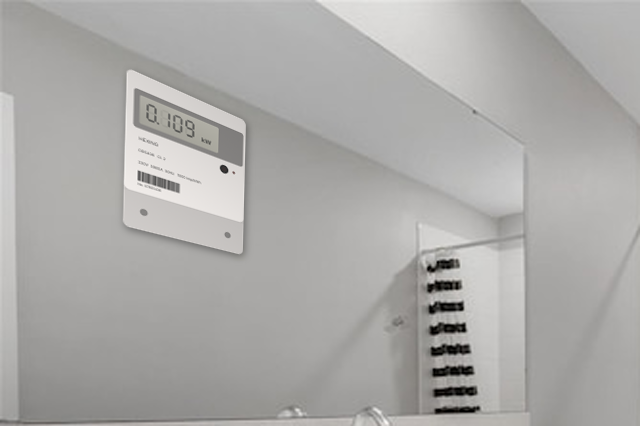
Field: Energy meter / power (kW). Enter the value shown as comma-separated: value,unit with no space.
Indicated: 0.109,kW
